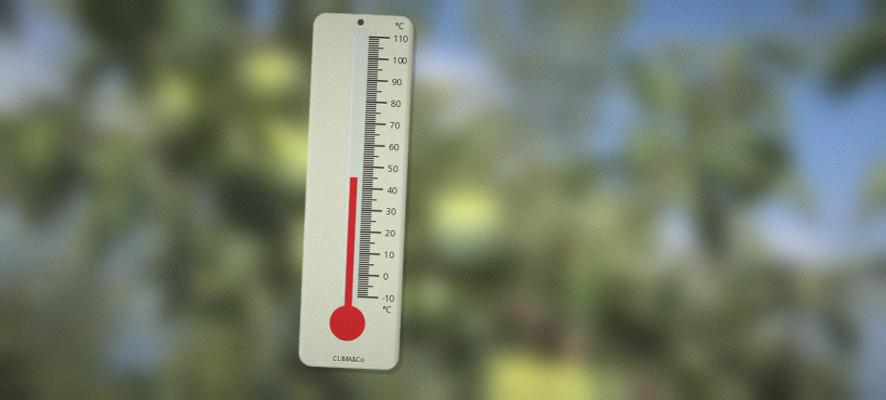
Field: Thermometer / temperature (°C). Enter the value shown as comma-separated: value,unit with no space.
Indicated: 45,°C
